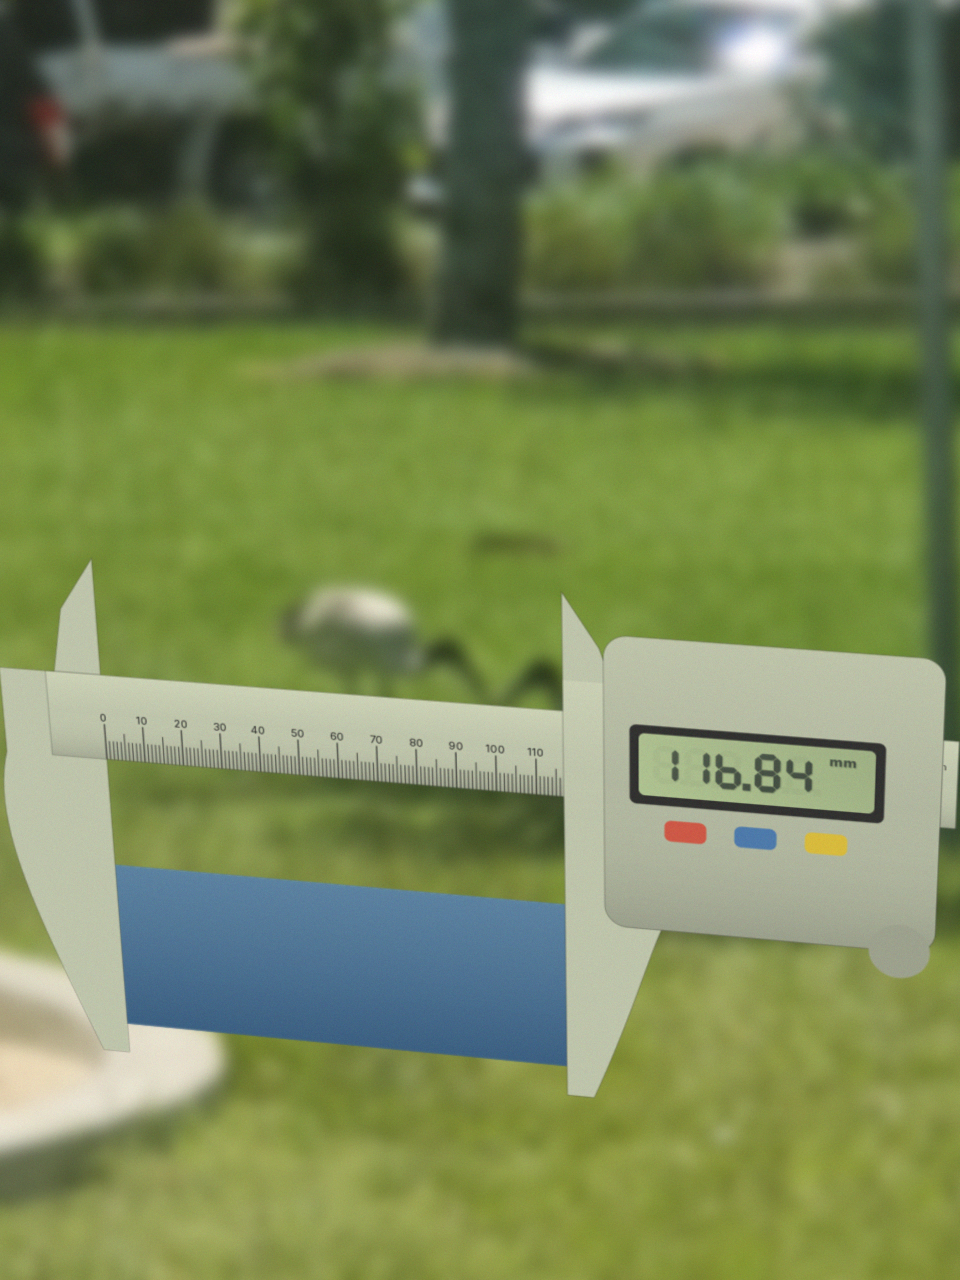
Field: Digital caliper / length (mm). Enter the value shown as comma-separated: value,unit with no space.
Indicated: 116.84,mm
